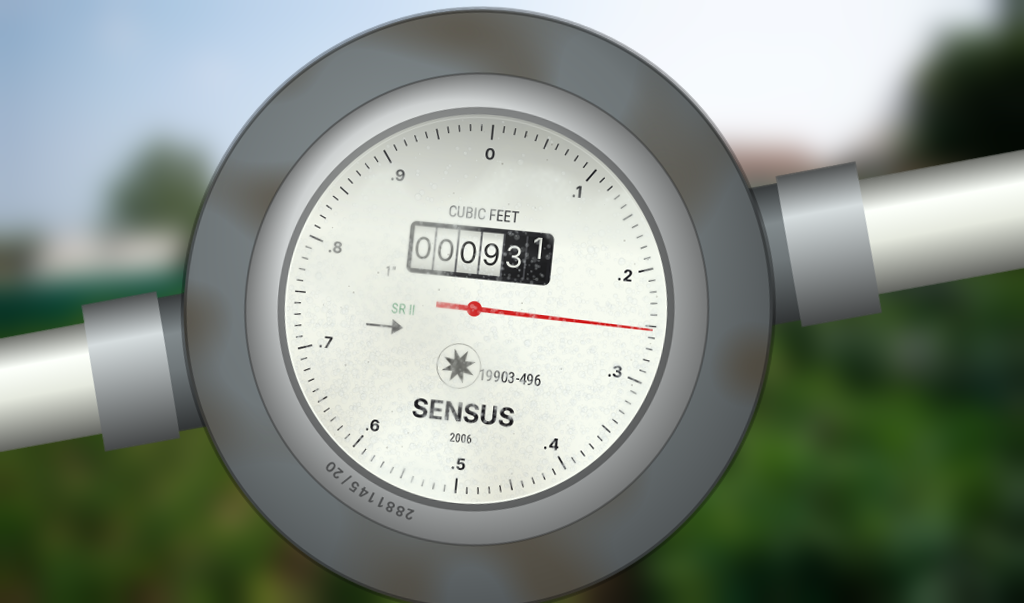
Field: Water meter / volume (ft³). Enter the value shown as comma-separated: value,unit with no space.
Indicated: 931.25,ft³
